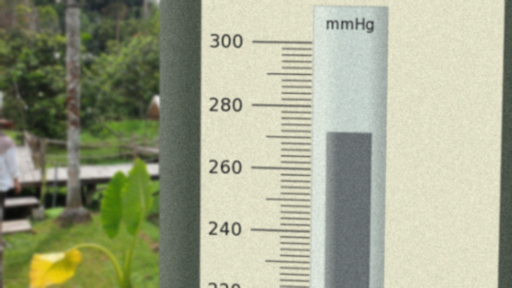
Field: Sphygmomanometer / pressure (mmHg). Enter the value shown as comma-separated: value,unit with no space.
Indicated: 272,mmHg
